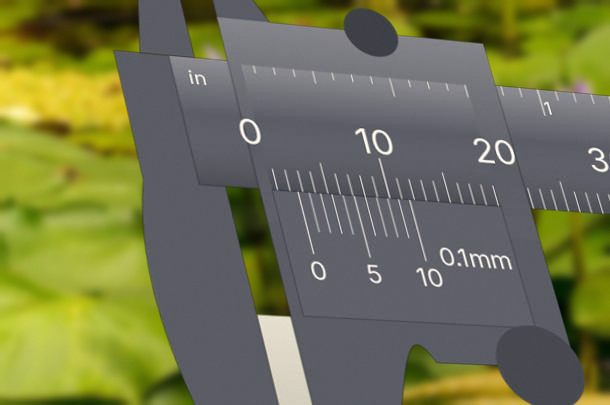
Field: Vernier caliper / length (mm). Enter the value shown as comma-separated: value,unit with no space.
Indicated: 2.6,mm
